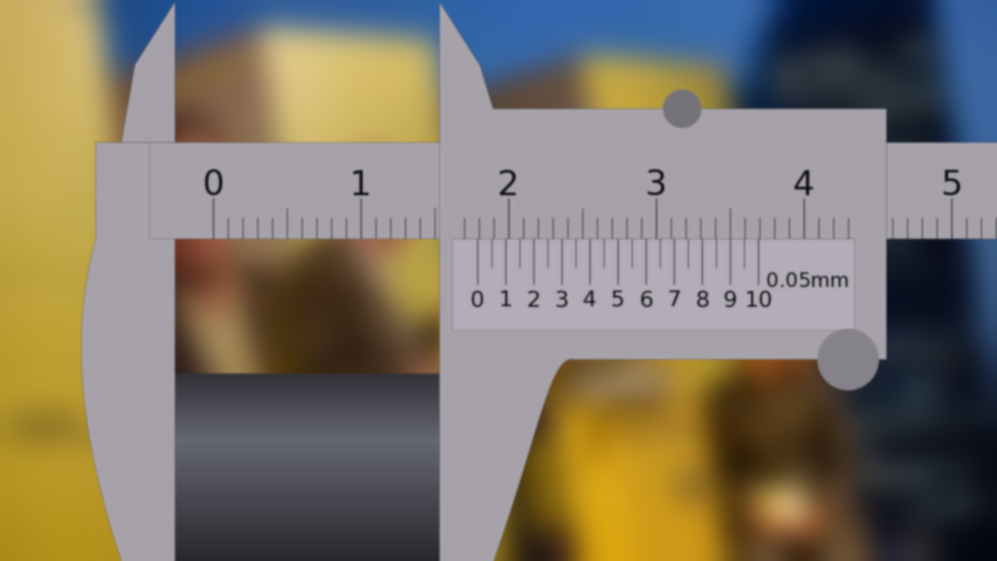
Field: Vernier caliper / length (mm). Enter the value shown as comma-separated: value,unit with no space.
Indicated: 17.9,mm
